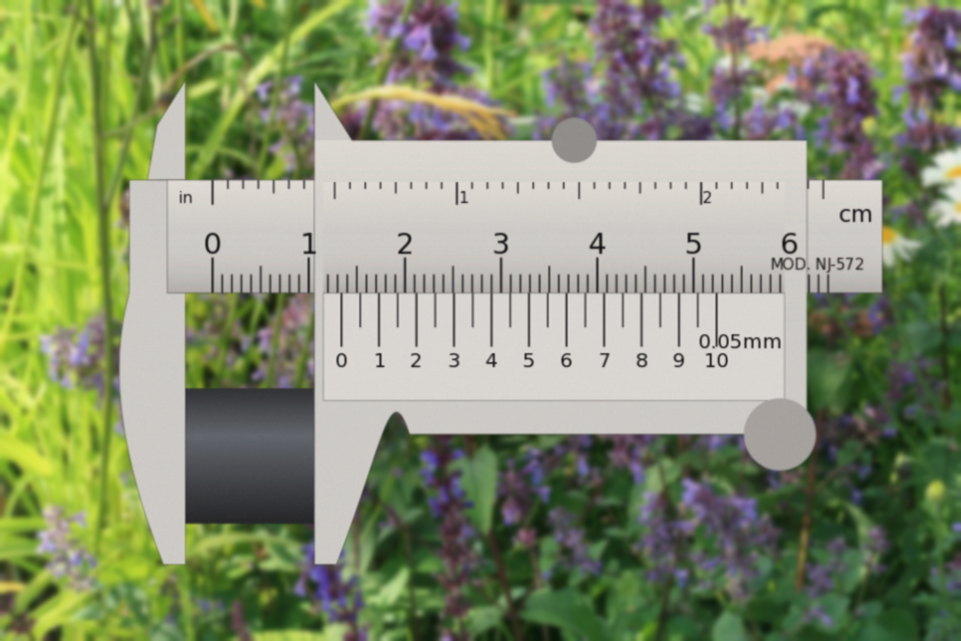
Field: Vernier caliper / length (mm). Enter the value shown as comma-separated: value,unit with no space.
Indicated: 13.4,mm
